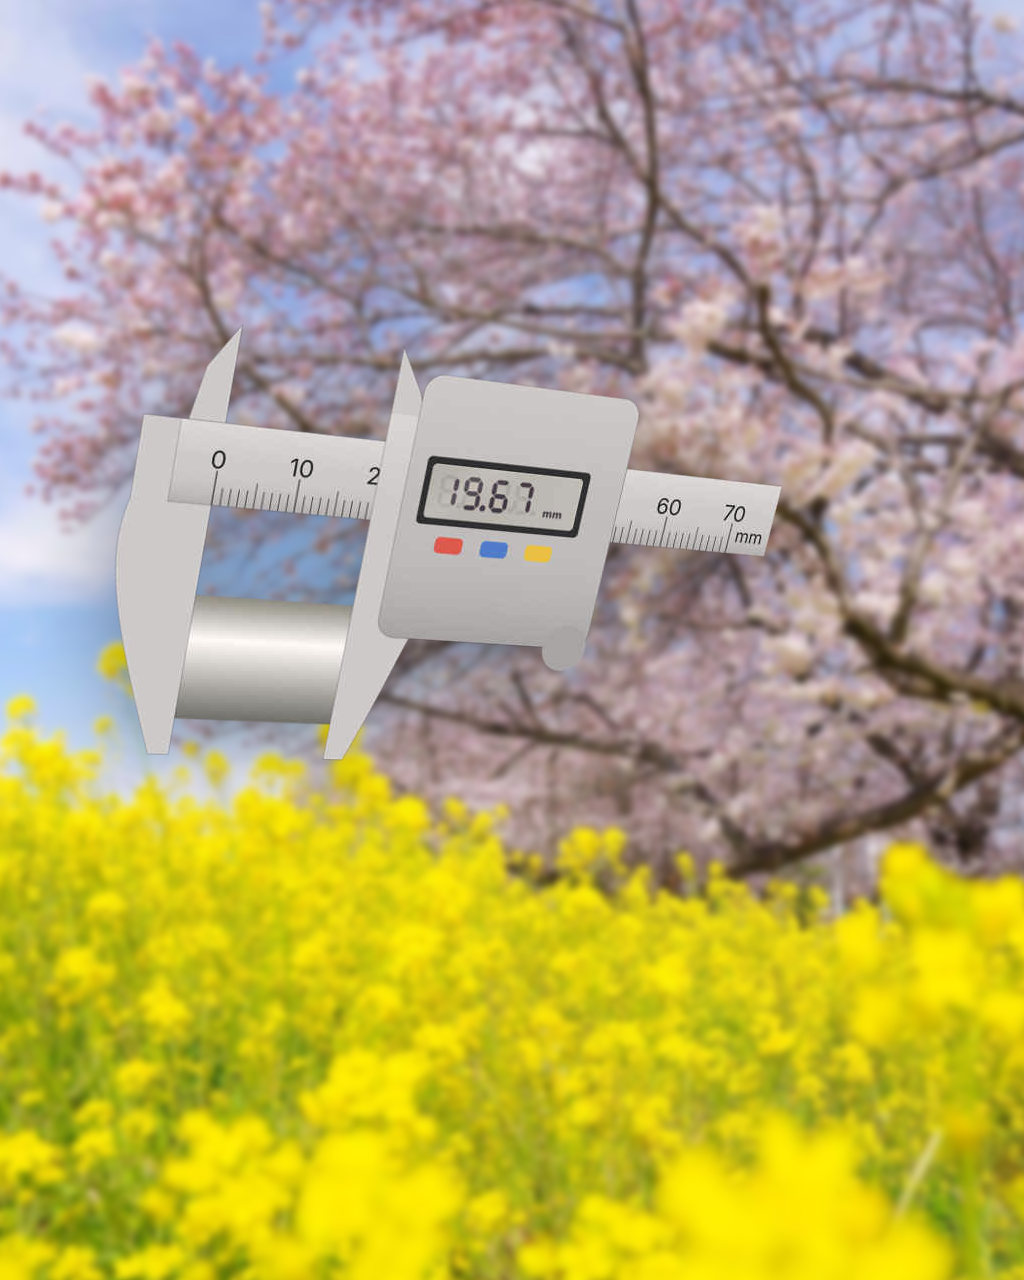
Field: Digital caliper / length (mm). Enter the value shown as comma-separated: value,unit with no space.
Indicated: 19.67,mm
